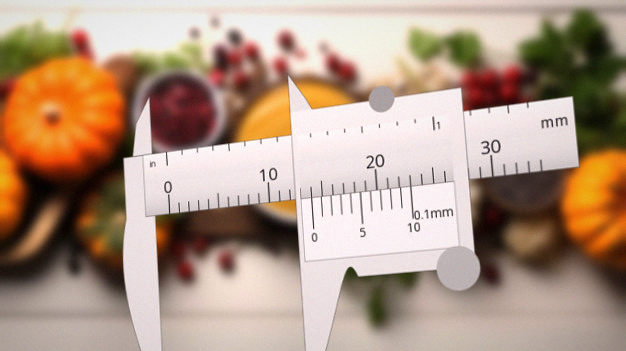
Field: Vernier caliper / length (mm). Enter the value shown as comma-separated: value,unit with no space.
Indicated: 14.0,mm
